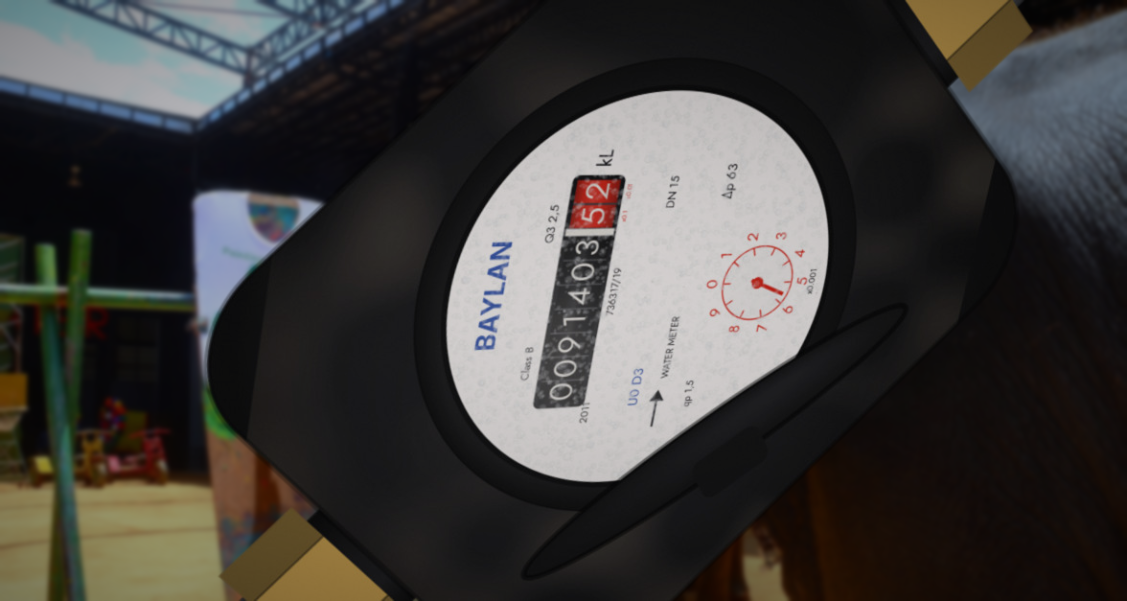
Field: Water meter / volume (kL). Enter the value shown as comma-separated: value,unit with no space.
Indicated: 91403.525,kL
